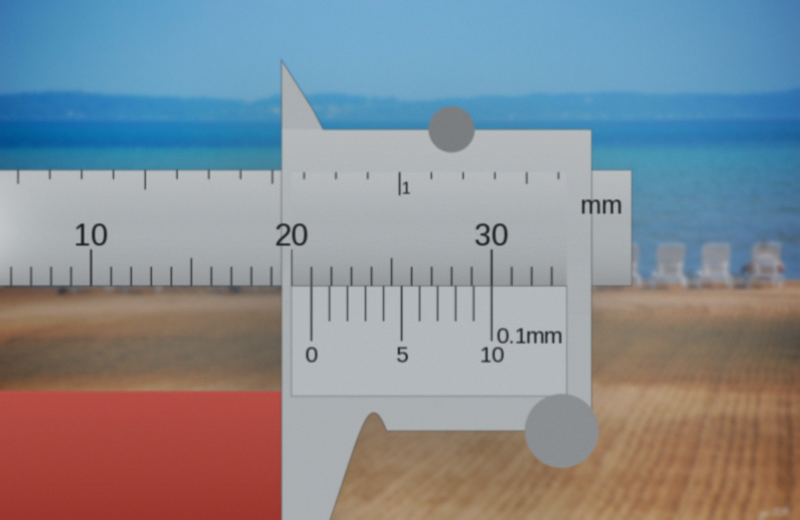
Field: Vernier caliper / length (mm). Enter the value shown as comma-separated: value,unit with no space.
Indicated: 21.0,mm
